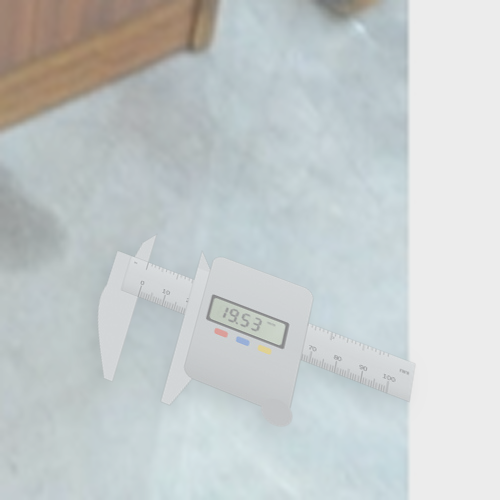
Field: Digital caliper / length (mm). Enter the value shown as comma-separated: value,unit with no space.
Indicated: 19.53,mm
